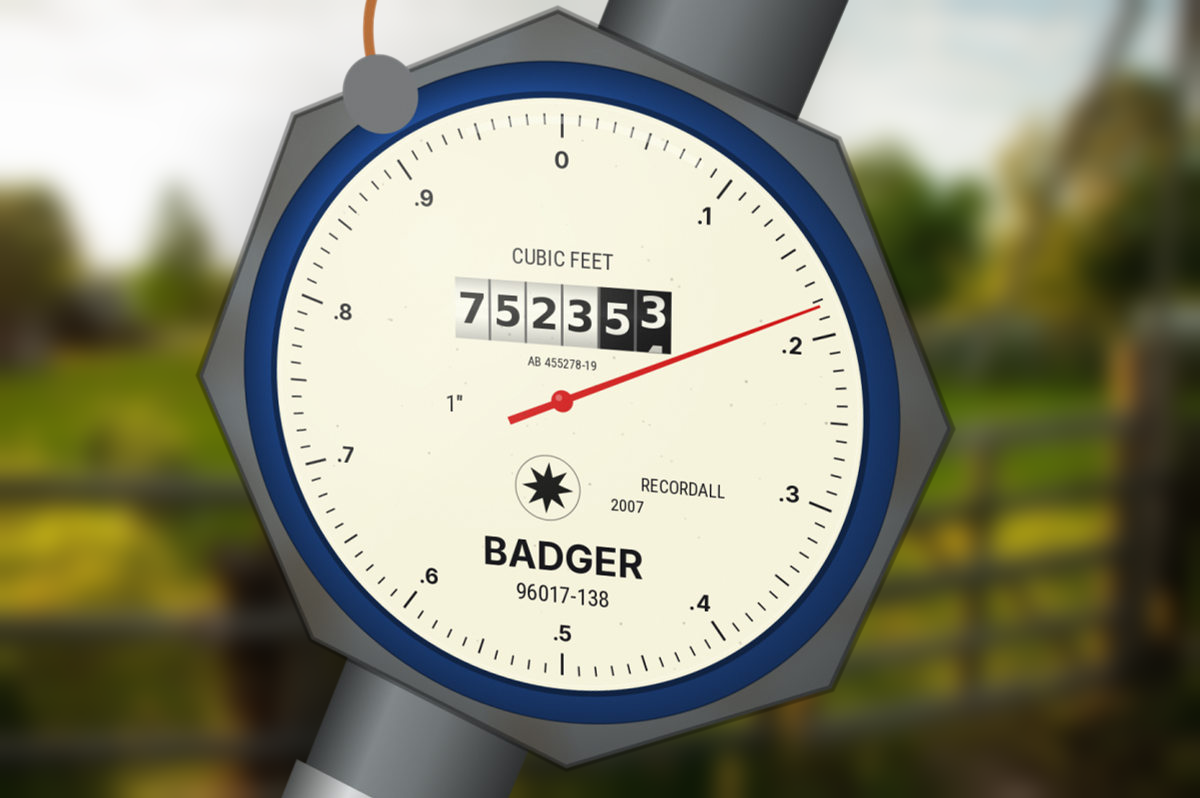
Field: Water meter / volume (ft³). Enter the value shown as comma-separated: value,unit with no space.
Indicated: 752353.18,ft³
